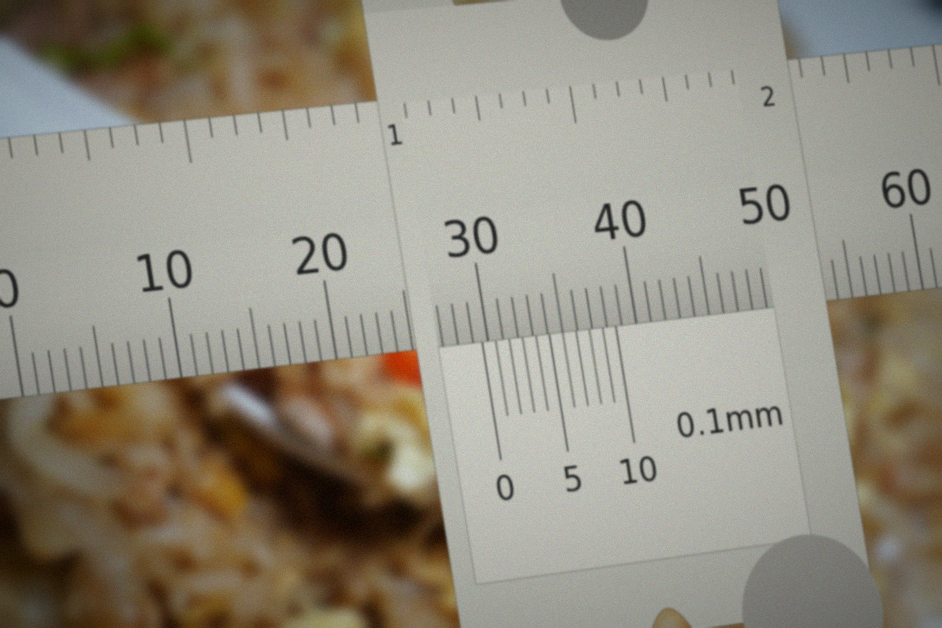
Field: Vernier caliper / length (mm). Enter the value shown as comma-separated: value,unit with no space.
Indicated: 29.6,mm
